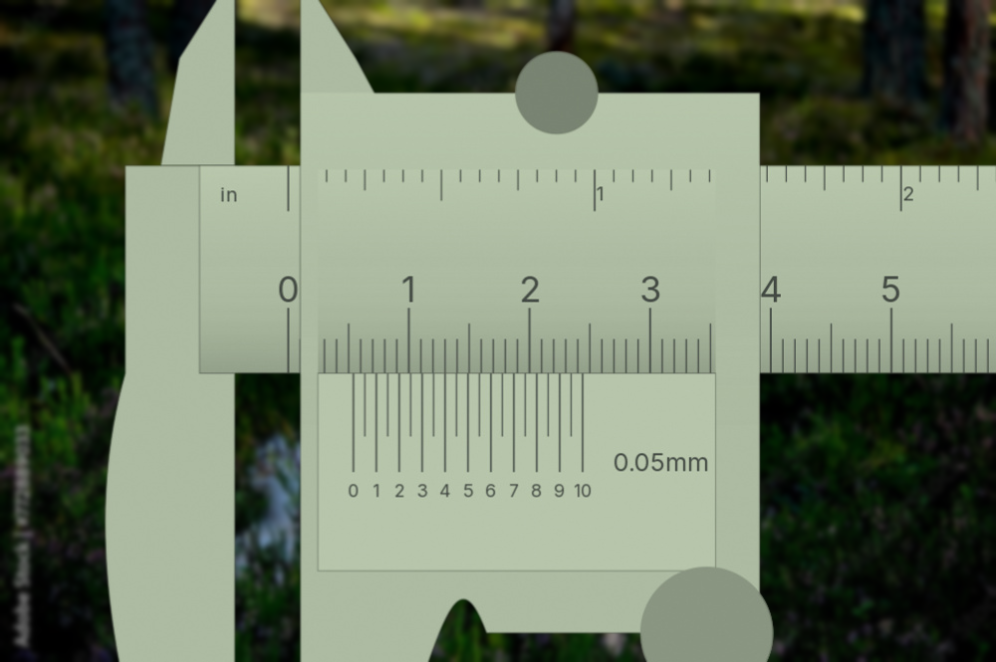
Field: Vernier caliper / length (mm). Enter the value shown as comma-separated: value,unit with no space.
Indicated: 5.4,mm
